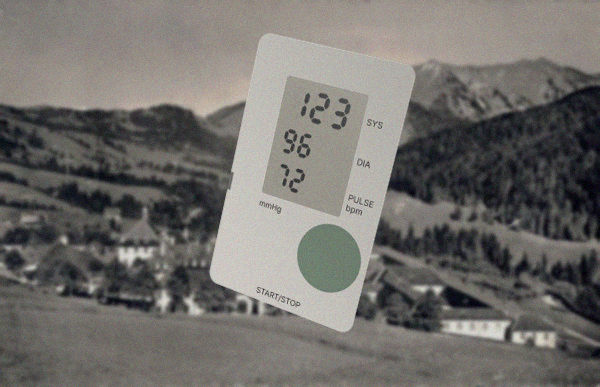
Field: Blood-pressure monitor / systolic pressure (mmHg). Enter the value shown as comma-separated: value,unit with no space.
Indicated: 123,mmHg
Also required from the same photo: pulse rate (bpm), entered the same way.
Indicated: 72,bpm
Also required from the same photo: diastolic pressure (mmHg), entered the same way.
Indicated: 96,mmHg
